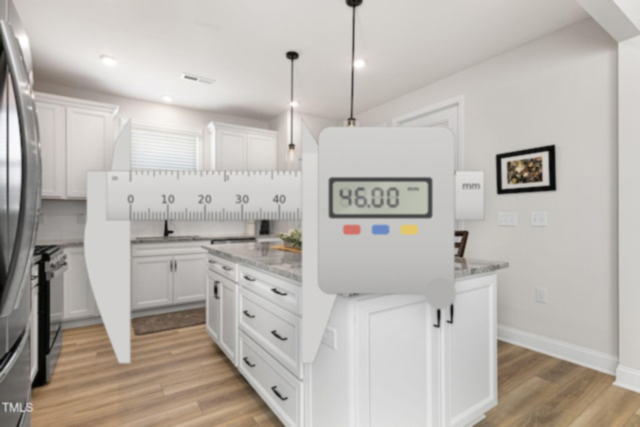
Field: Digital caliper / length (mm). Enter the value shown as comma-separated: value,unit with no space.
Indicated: 46.00,mm
